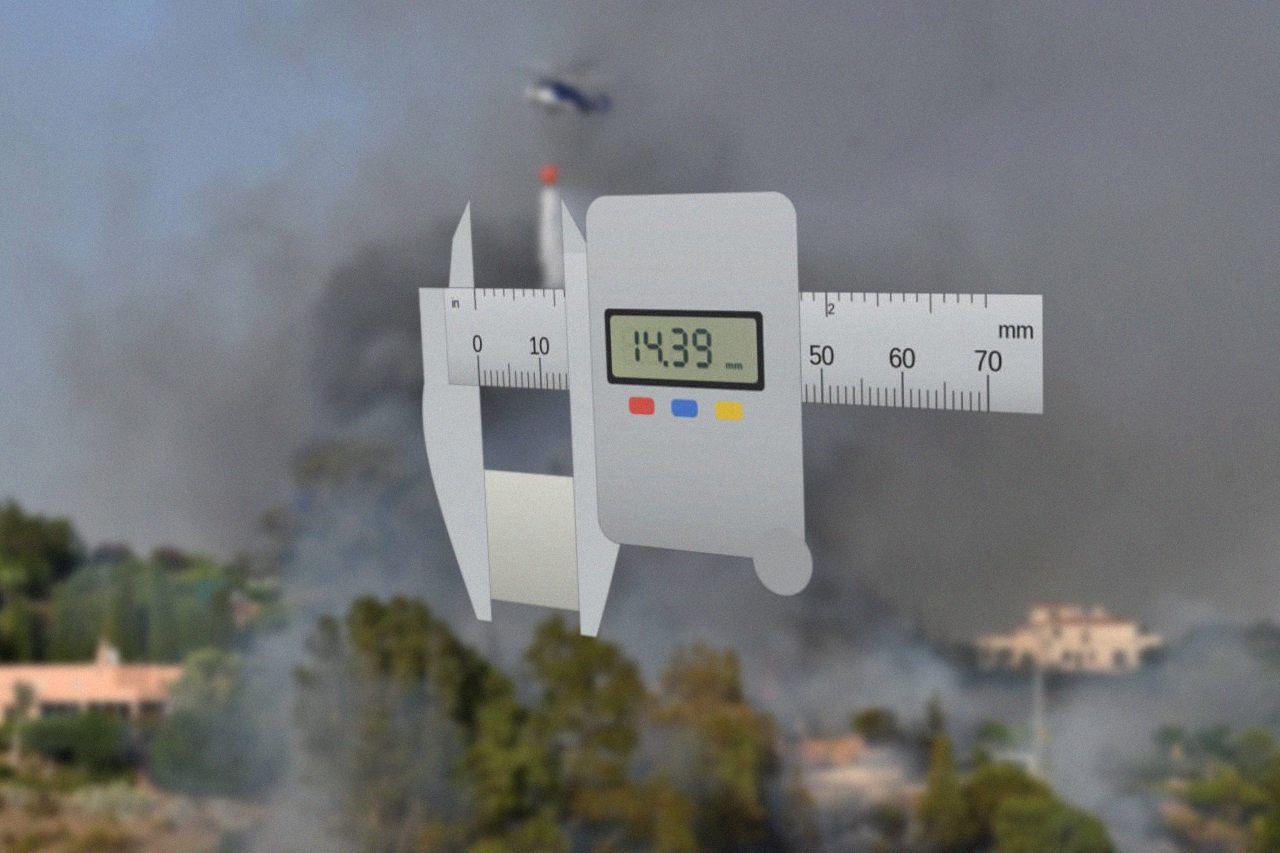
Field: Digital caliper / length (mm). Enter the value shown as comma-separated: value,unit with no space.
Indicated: 14.39,mm
